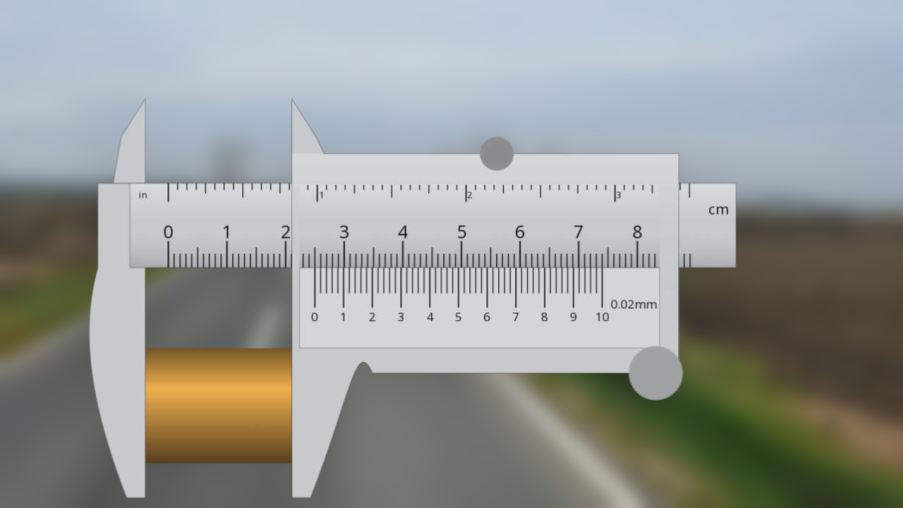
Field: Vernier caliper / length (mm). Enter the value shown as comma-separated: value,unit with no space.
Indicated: 25.0,mm
